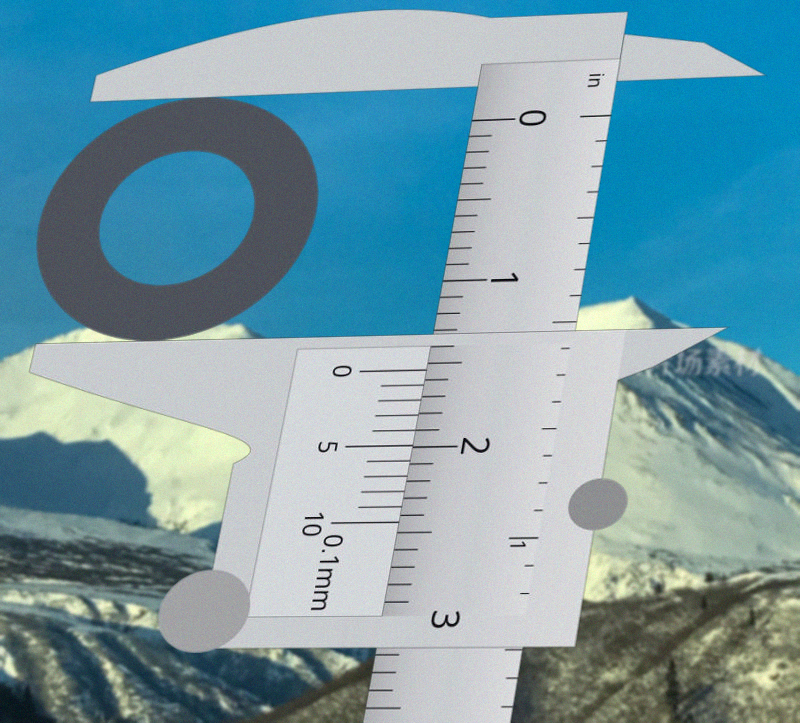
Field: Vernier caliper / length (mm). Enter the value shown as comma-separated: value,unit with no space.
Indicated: 15.4,mm
